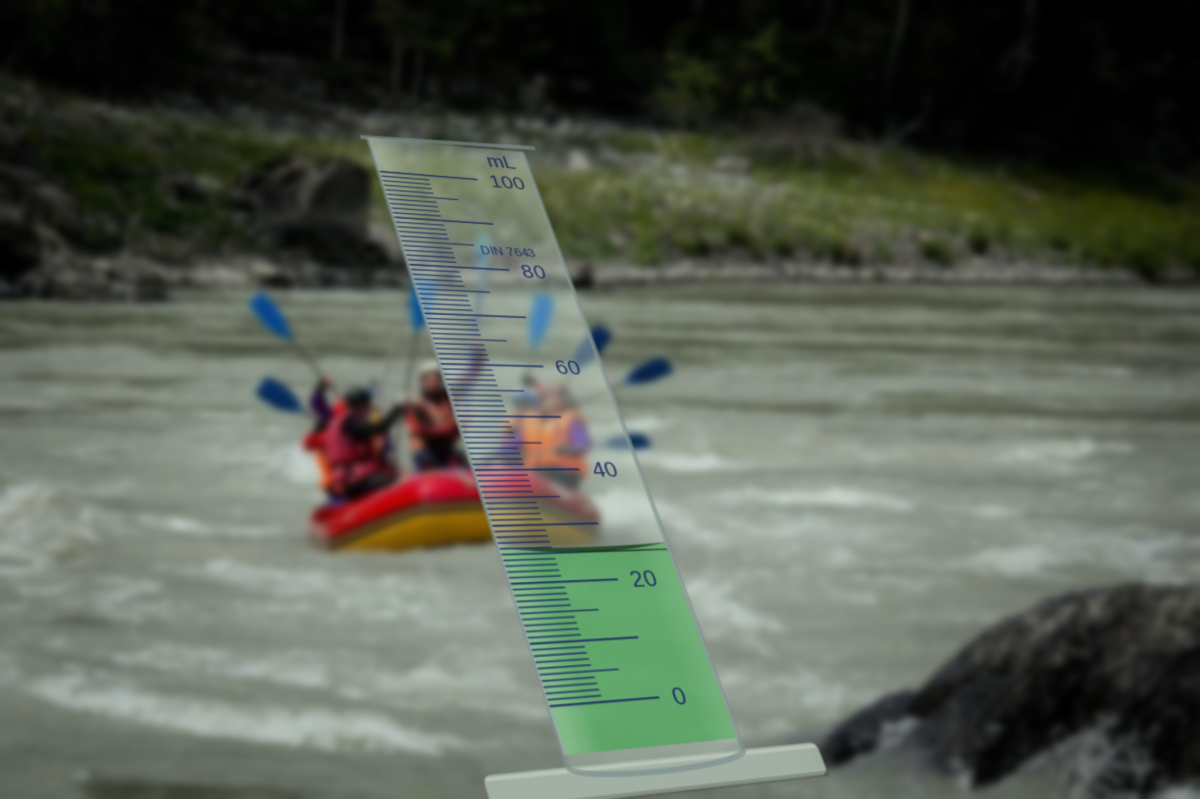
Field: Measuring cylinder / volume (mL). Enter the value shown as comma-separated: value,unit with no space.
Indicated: 25,mL
